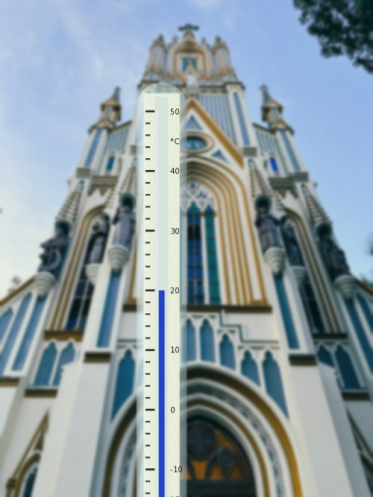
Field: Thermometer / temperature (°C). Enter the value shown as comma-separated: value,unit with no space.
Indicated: 20,°C
